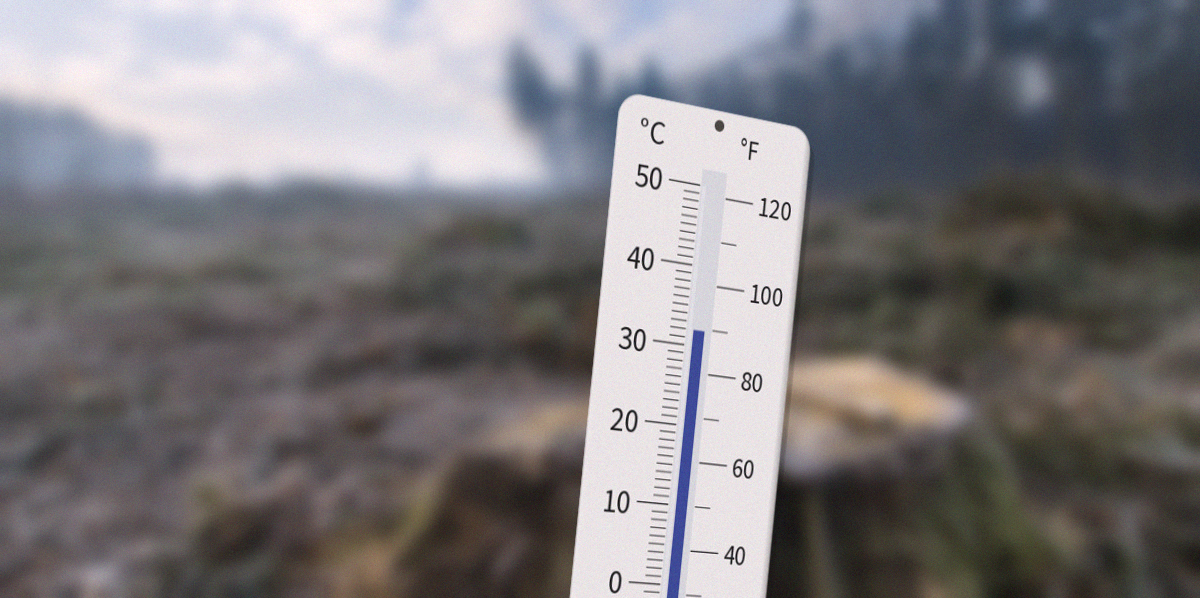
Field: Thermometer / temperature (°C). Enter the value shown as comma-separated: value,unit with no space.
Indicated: 32,°C
